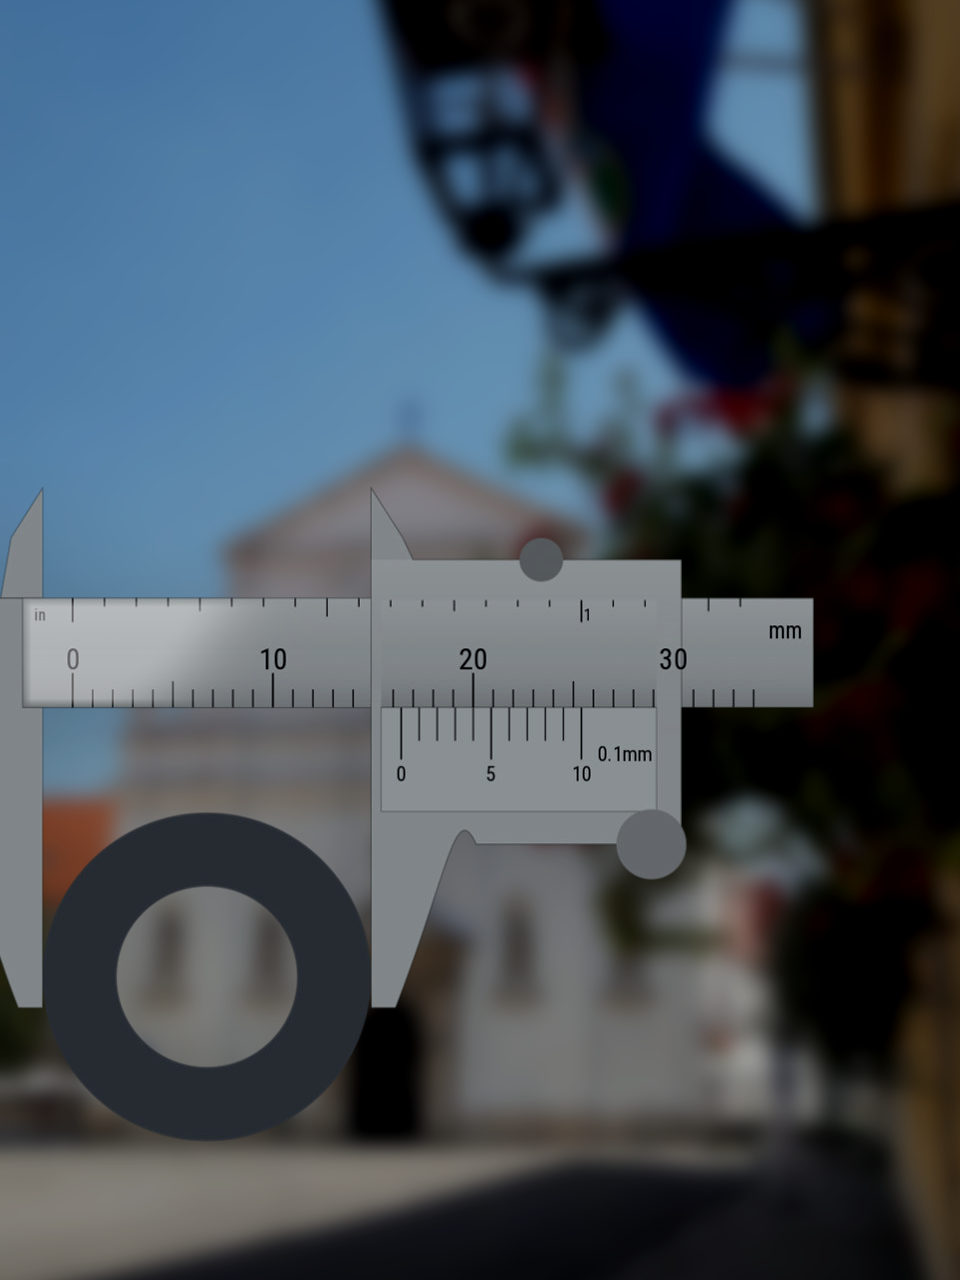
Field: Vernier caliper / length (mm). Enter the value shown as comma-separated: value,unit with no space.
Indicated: 16.4,mm
